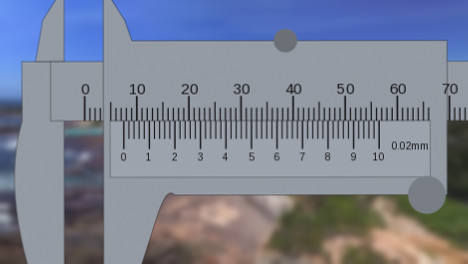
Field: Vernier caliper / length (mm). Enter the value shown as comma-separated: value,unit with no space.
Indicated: 7.5,mm
